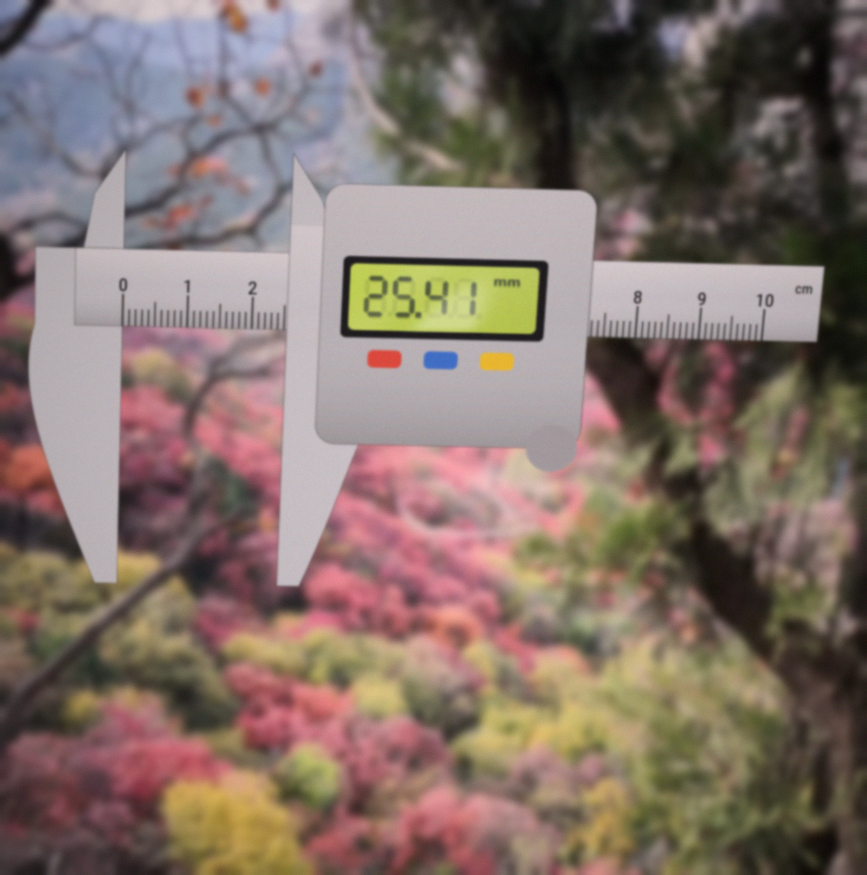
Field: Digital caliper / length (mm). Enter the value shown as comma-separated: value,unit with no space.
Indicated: 25.41,mm
